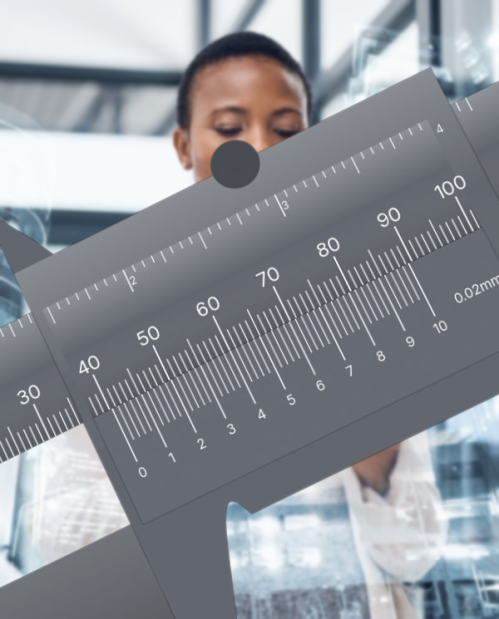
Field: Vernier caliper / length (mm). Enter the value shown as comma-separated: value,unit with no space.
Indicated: 40.4,mm
